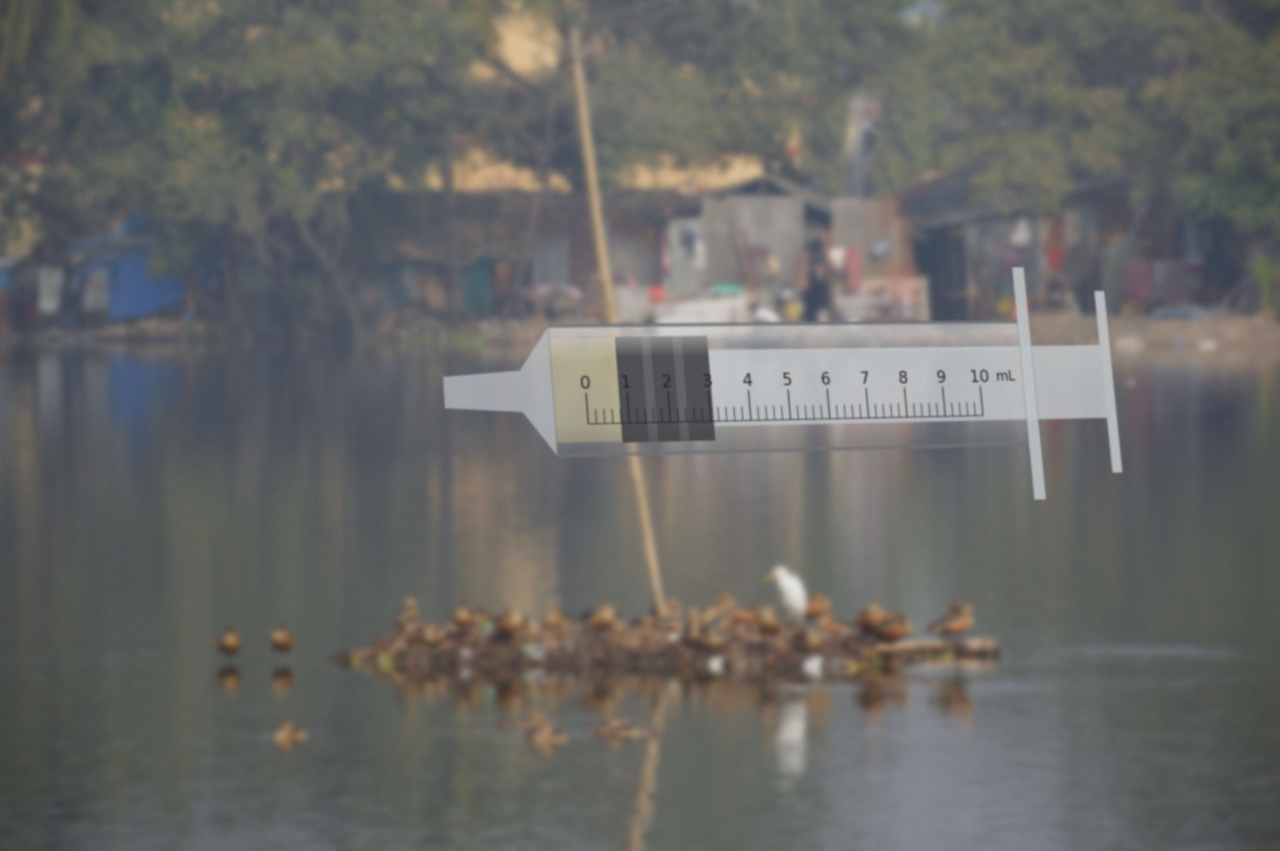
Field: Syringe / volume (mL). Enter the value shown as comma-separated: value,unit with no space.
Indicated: 0.8,mL
